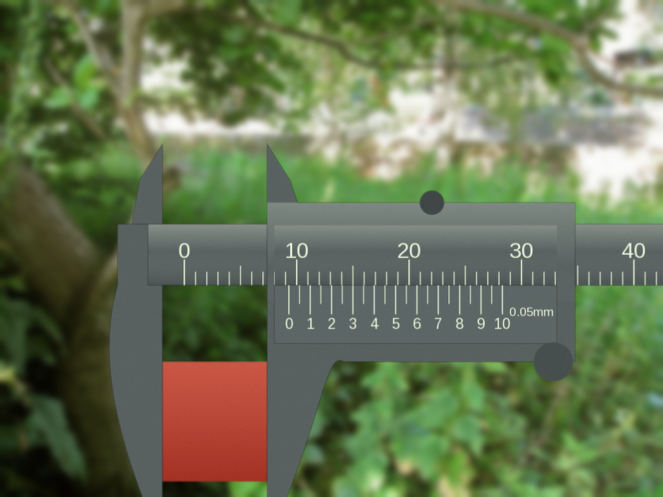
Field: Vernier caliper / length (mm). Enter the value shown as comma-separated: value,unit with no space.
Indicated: 9.3,mm
